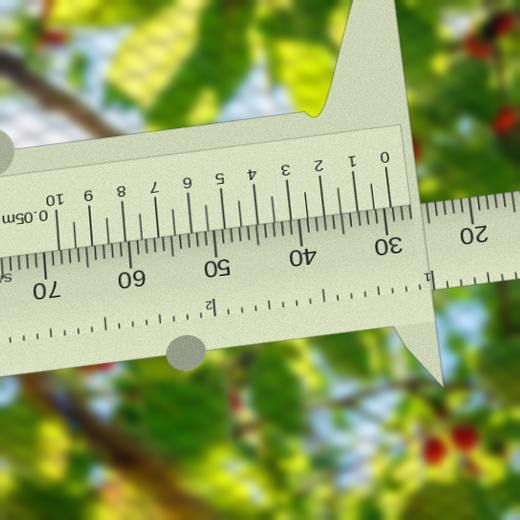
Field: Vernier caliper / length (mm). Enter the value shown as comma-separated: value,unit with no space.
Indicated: 29.2,mm
